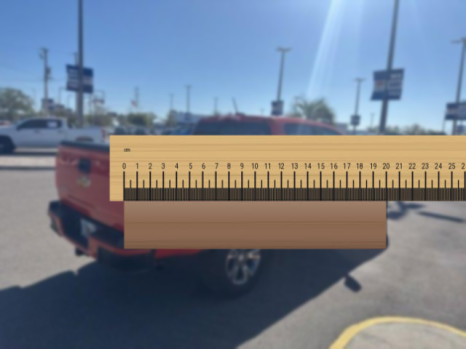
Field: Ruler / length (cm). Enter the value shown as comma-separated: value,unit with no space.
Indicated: 20,cm
